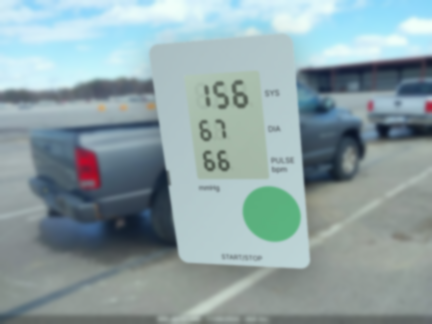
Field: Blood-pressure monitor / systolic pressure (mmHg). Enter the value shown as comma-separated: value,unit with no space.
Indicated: 156,mmHg
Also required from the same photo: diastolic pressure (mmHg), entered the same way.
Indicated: 67,mmHg
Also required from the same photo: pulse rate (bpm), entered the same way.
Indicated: 66,bpm
